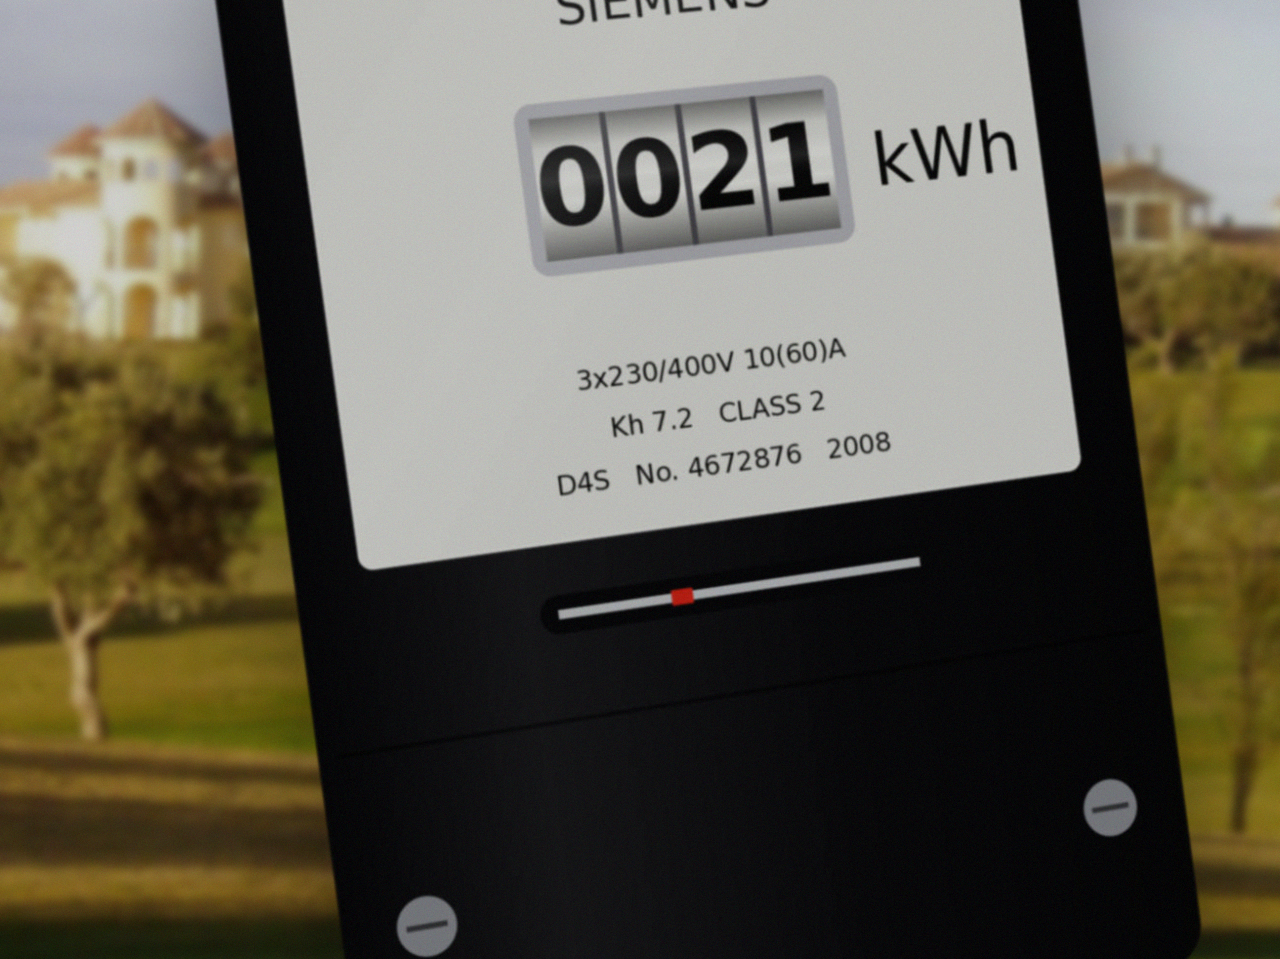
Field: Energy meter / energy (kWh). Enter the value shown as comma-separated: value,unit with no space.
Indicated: 21,kWh
